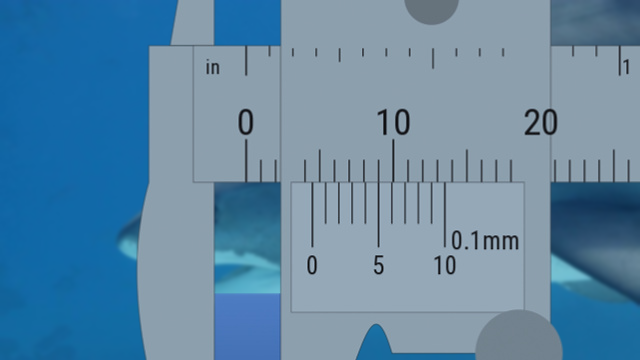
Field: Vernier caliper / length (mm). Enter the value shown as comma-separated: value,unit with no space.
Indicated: 4.5,mm
